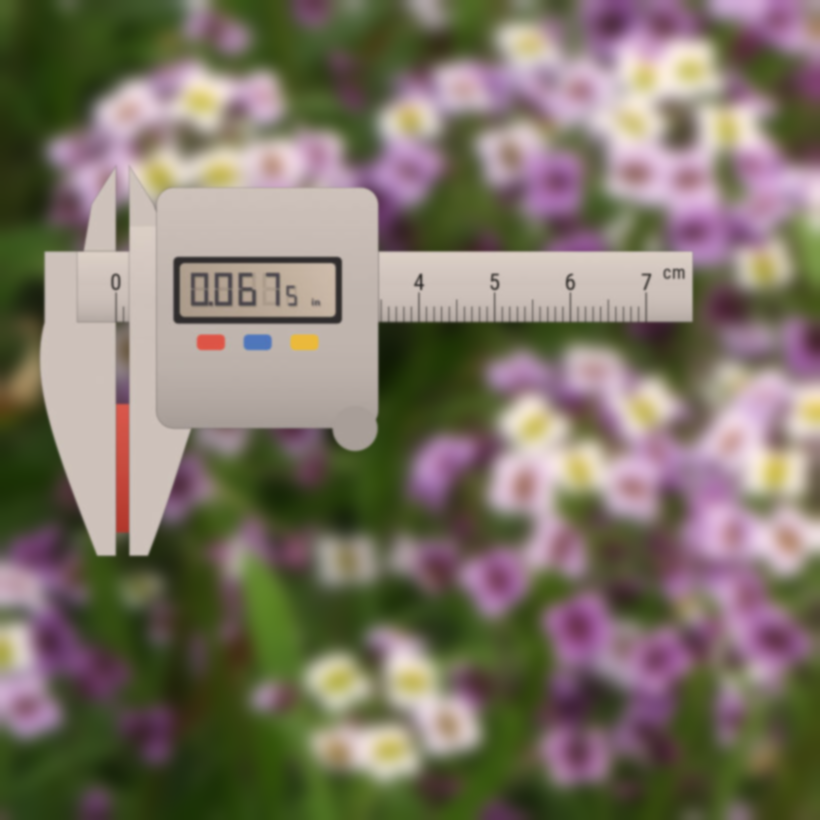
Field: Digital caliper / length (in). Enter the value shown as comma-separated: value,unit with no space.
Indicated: 0.0675,in
